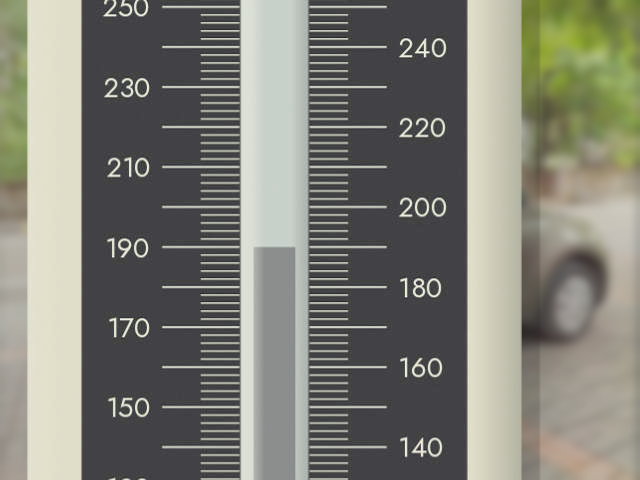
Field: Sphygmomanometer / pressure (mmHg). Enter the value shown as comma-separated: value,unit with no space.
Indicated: 190,mmHg
